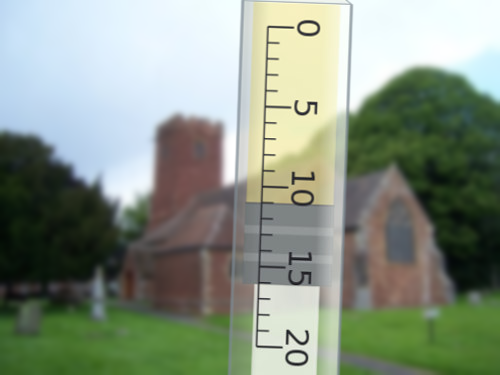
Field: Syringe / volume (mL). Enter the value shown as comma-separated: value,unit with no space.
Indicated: 11,mL
